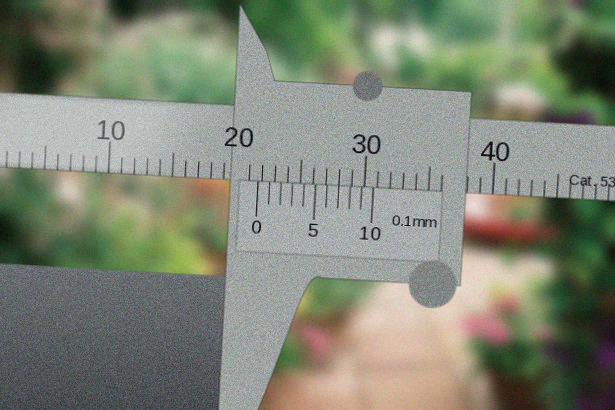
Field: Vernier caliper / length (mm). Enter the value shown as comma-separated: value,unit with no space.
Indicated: 21.7,mm
